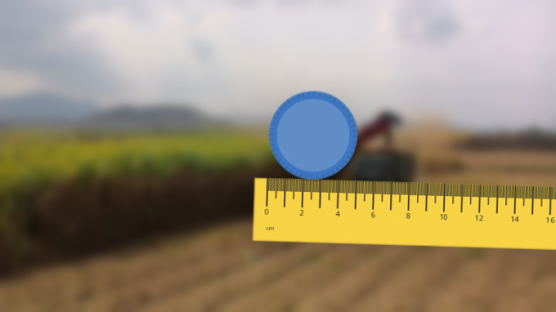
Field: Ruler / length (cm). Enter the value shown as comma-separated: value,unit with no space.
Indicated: 5,cm
